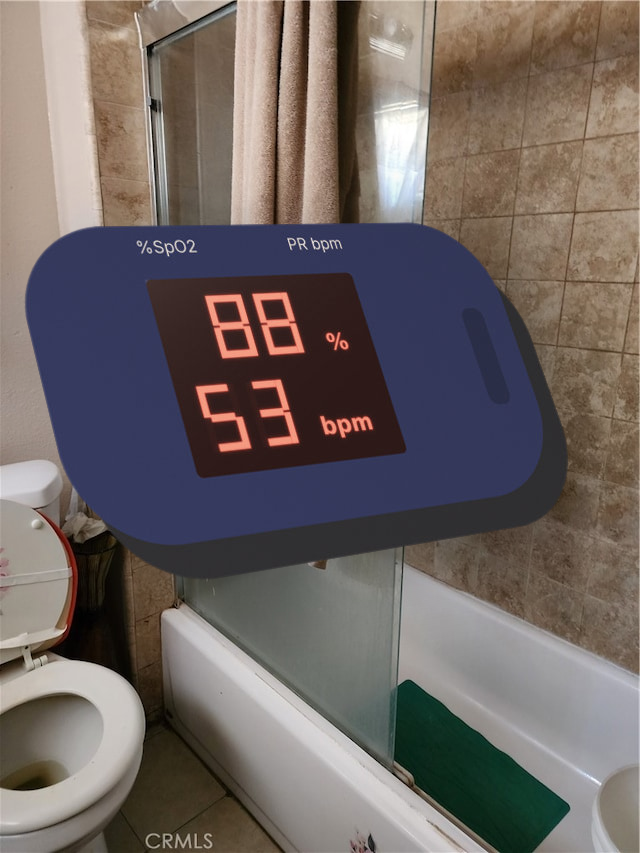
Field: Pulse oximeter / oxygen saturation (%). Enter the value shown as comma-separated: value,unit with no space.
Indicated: 88,%
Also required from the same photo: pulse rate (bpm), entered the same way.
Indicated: 53,bpm
